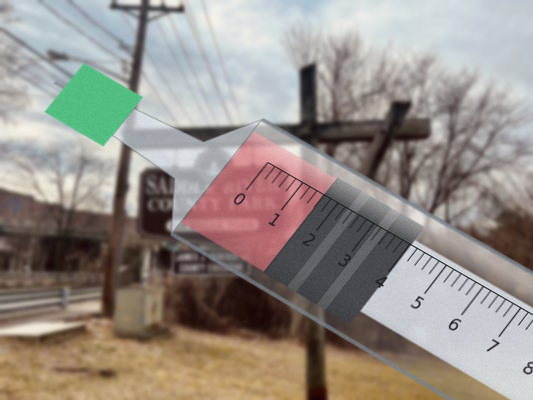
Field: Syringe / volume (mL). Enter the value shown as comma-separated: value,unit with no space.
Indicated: 1.6,mL
